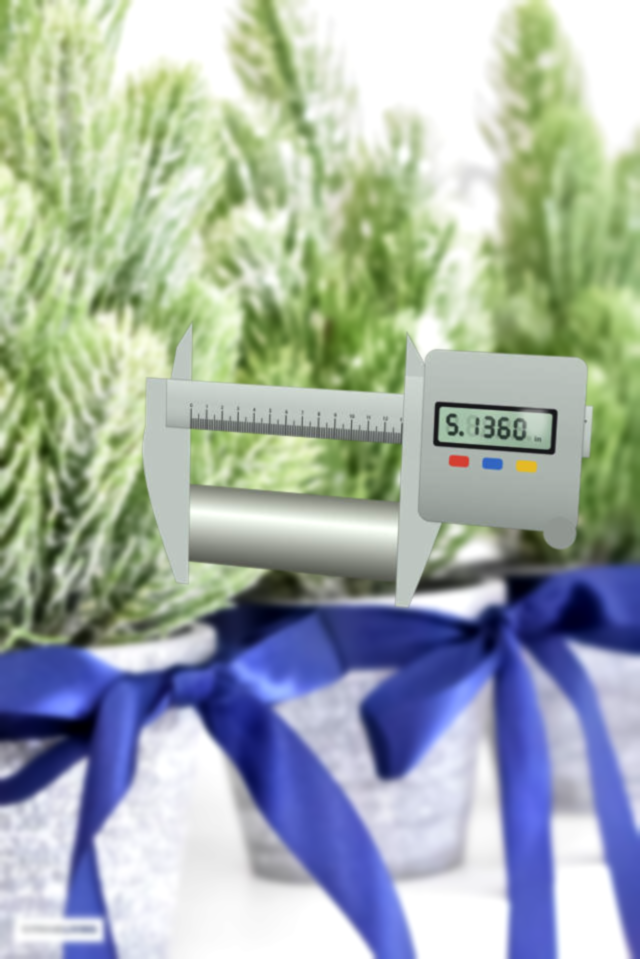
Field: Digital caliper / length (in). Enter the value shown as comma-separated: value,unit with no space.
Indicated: 5.1360,in
